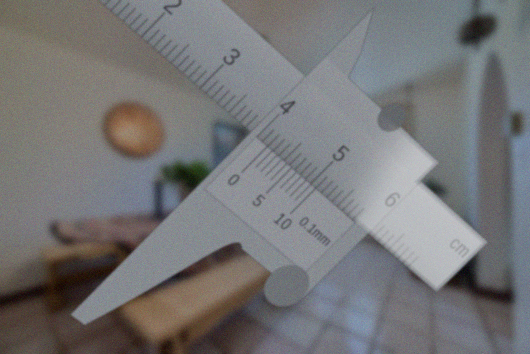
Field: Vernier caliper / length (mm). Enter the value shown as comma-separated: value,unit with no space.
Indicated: 42.0,mm
